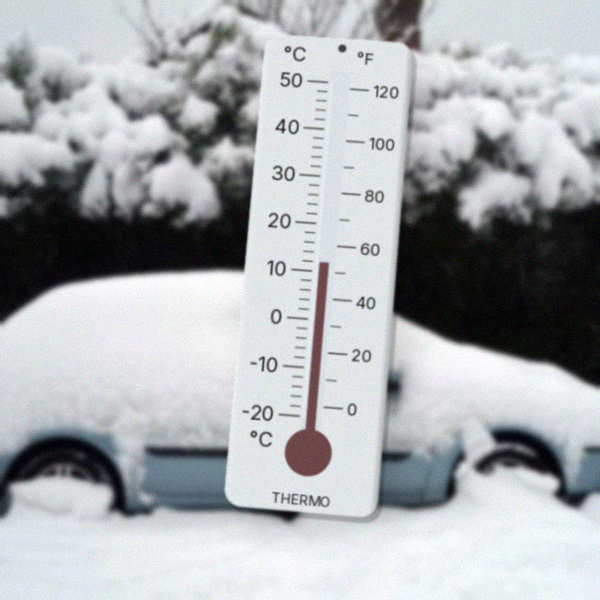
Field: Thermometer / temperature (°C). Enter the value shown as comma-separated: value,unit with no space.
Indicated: 12,°C
